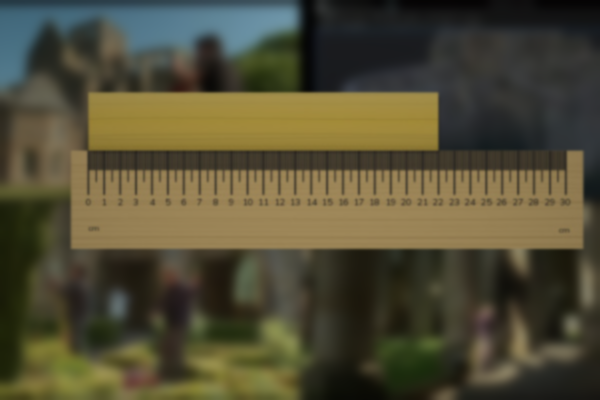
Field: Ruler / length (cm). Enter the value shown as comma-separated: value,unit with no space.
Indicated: 22,cm
